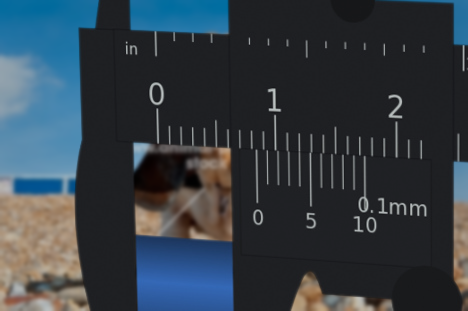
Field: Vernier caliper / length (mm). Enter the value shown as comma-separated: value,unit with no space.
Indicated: 8.4,mm
